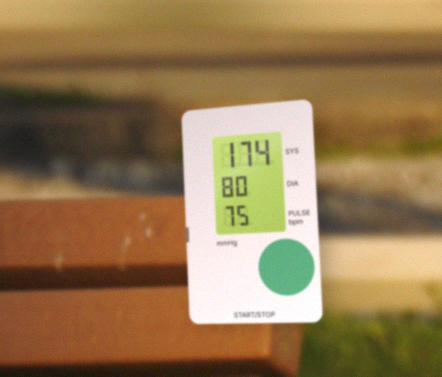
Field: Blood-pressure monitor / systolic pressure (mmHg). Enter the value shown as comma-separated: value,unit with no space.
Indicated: 174,mmHg
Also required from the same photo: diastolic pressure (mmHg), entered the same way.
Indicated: 80,mmHg
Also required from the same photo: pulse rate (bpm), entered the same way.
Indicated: 75,bpm
